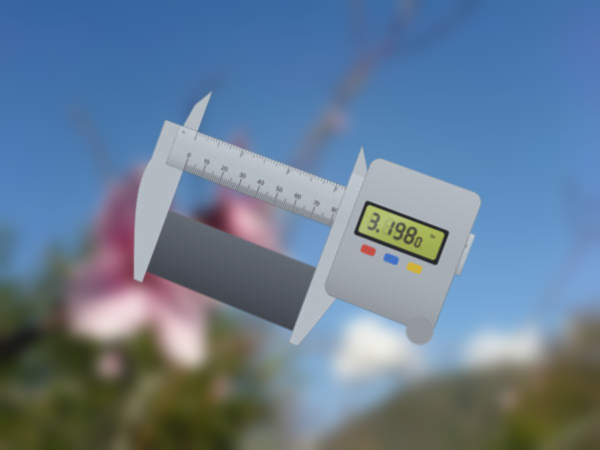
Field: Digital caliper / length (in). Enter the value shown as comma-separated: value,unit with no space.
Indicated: 3.1980,in
